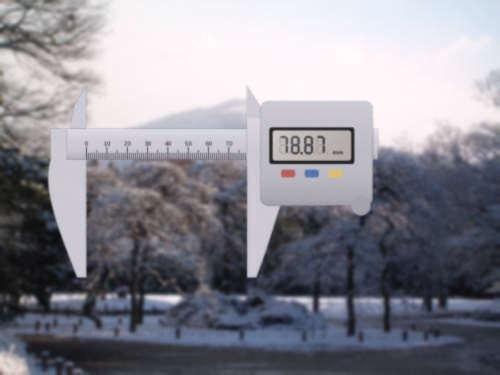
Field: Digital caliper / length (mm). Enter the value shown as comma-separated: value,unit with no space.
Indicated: 78.87,mm
